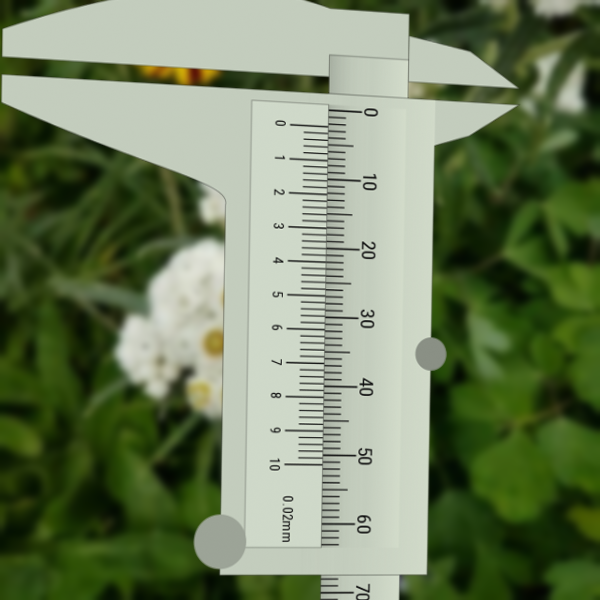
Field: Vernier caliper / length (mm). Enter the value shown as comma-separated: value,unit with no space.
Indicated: 2.4,mm
